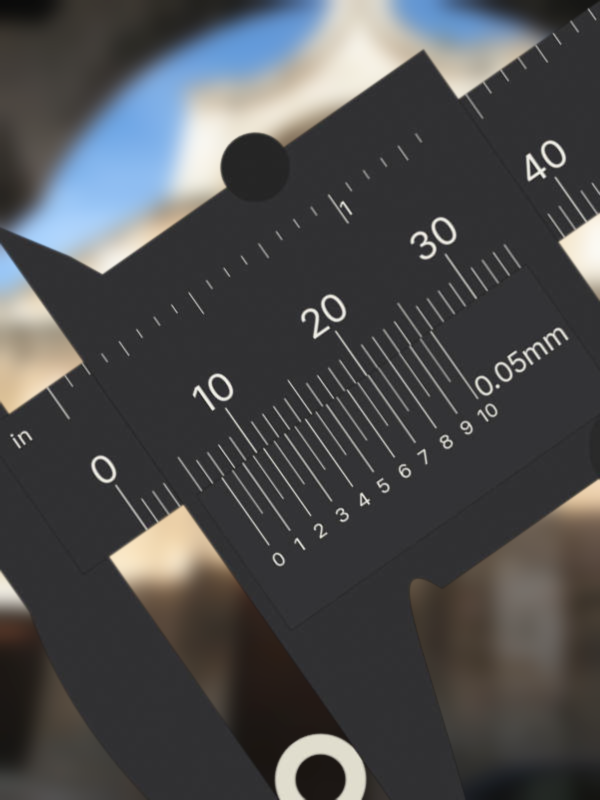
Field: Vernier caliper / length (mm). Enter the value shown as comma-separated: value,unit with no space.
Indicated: 6.8,mm
